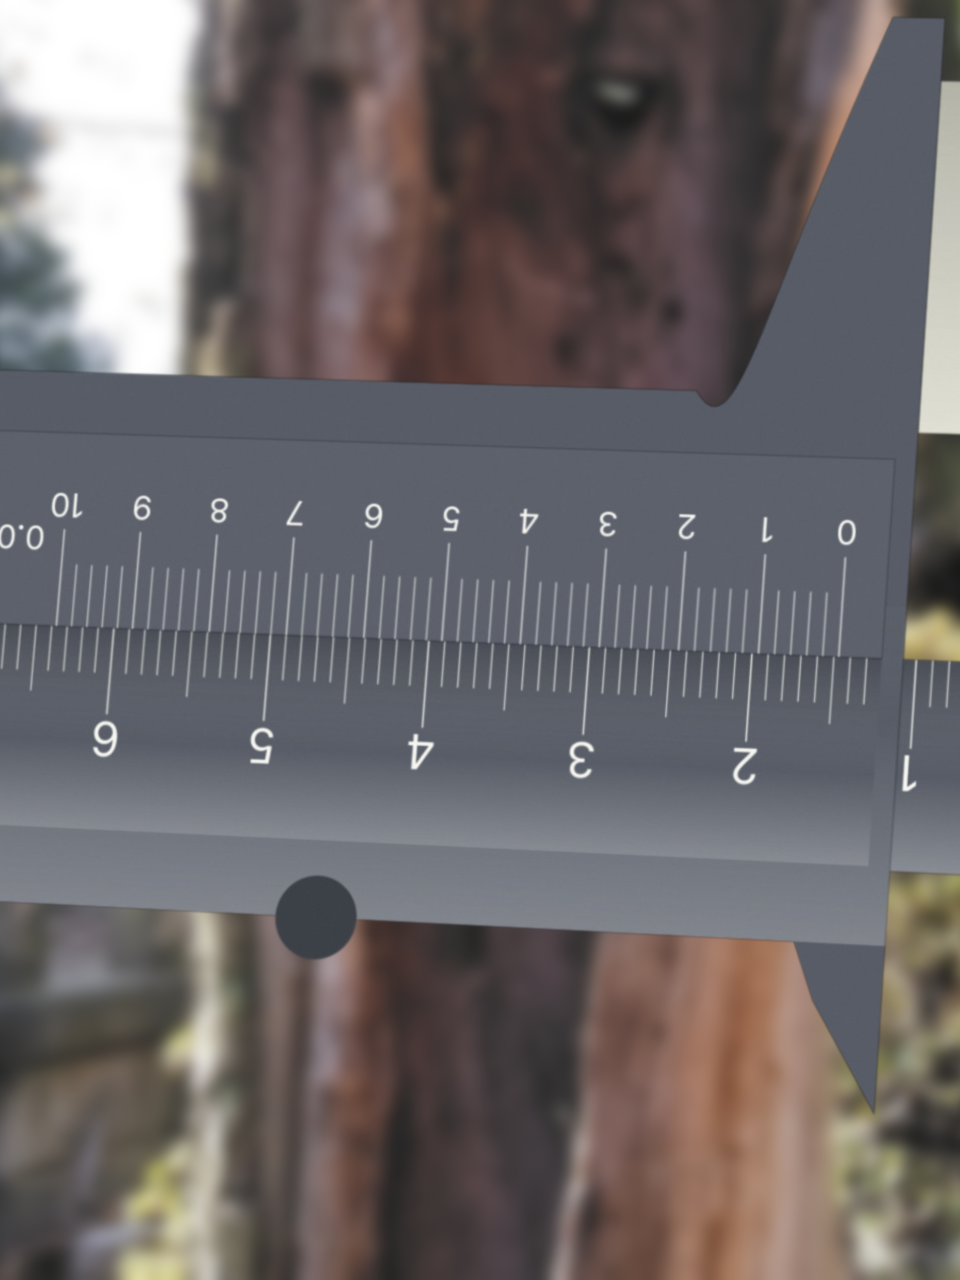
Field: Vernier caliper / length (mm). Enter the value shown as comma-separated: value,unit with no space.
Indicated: 14.7,mm
